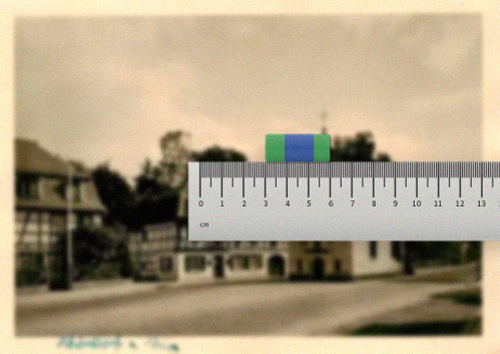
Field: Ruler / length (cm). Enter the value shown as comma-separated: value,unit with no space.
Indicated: 3,cm
